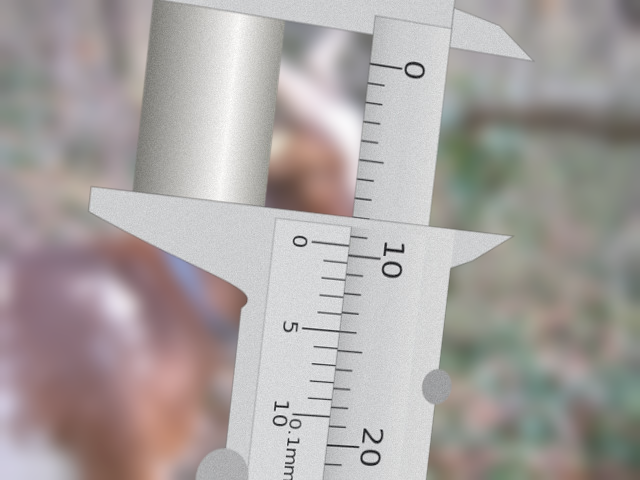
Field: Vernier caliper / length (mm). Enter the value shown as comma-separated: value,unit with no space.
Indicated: 9.5,mm
